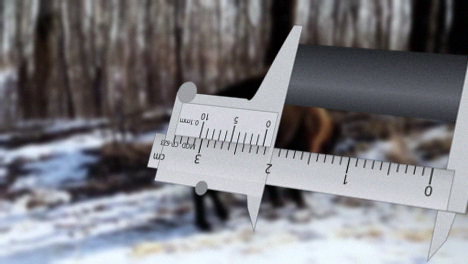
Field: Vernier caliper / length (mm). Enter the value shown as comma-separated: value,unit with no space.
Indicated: 21.4,mm
